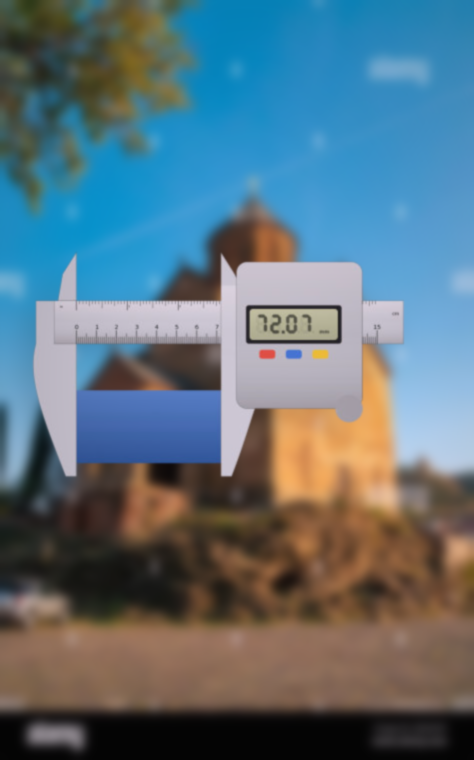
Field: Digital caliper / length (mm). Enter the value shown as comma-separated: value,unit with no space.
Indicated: 72.07,mm
